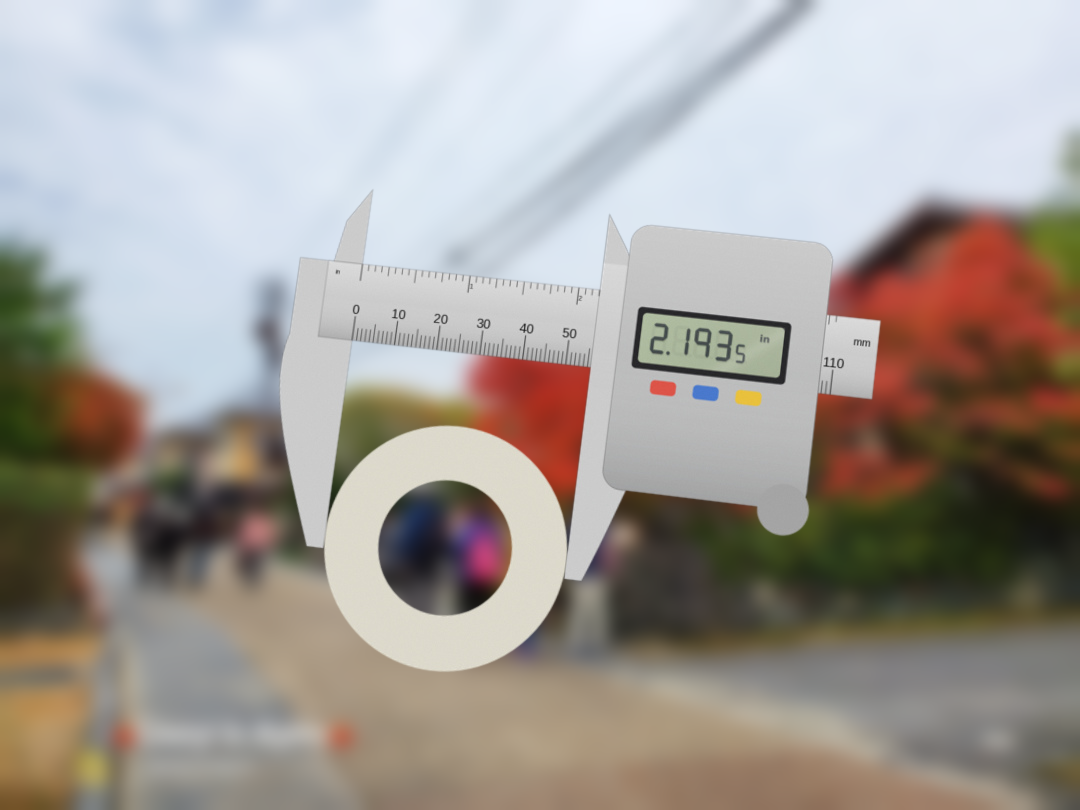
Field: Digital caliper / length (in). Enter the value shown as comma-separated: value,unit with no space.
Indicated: 2.1935,in
